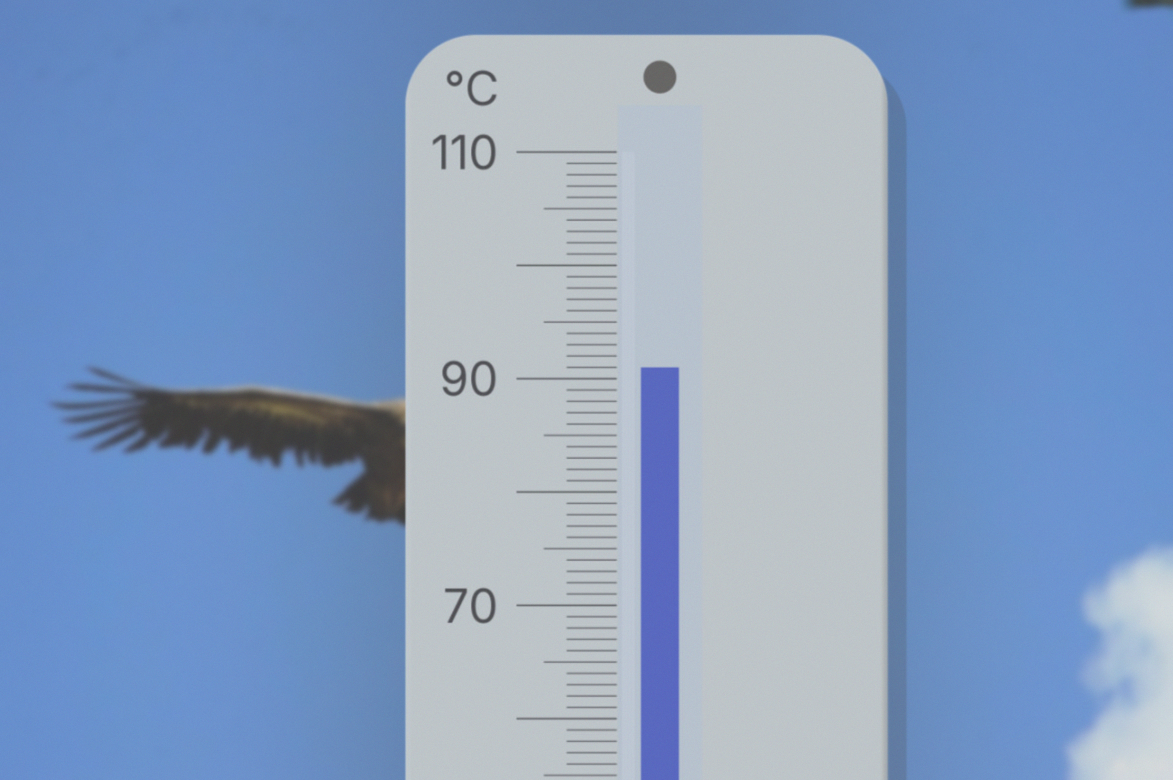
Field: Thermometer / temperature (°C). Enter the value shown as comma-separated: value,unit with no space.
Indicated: 91,°C
